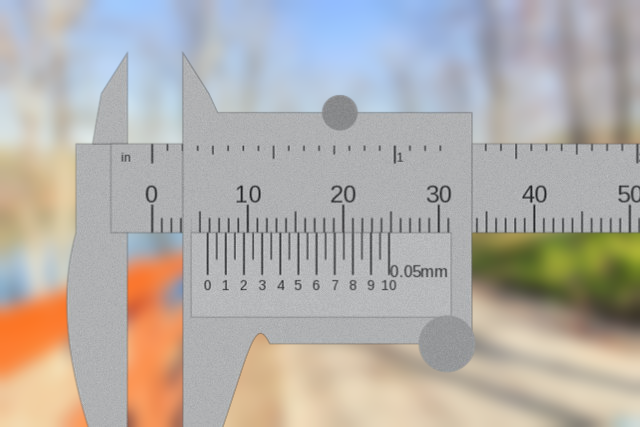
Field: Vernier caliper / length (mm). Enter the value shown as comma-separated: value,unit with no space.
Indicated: 5.8,mm
